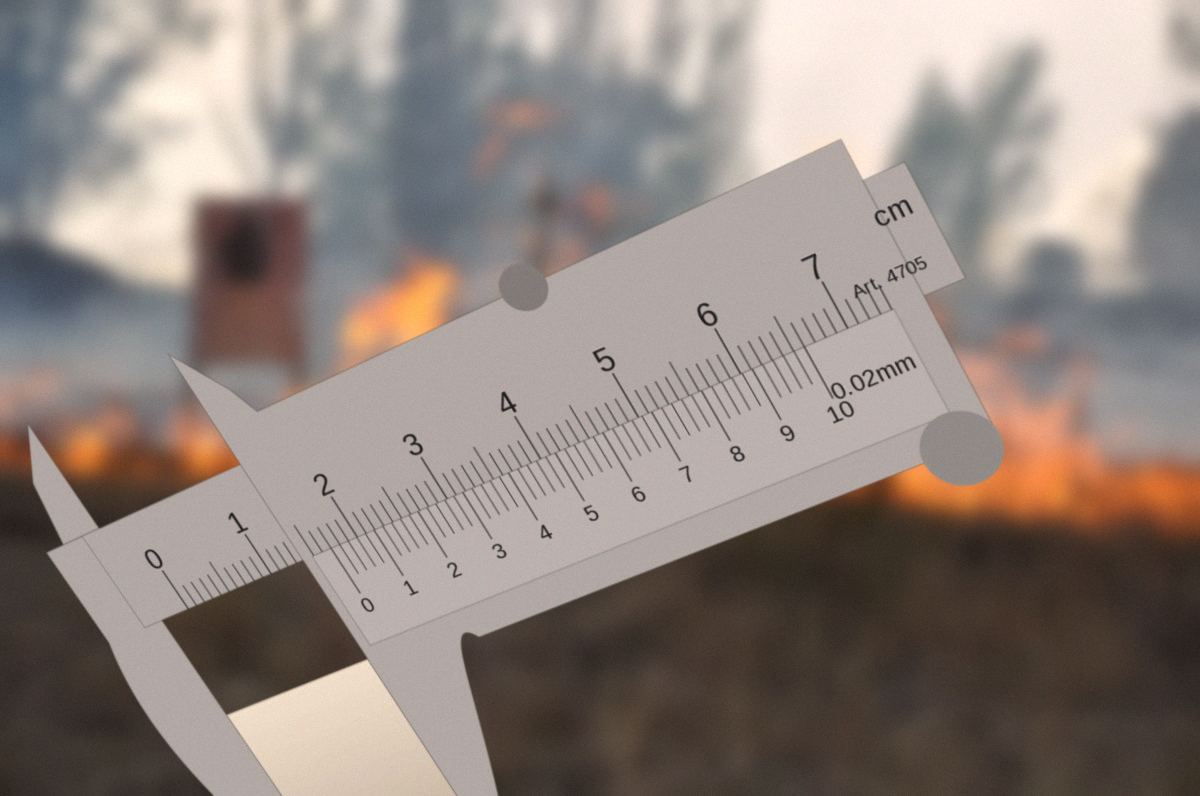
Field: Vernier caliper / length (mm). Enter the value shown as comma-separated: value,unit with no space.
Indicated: 17.0,mm
